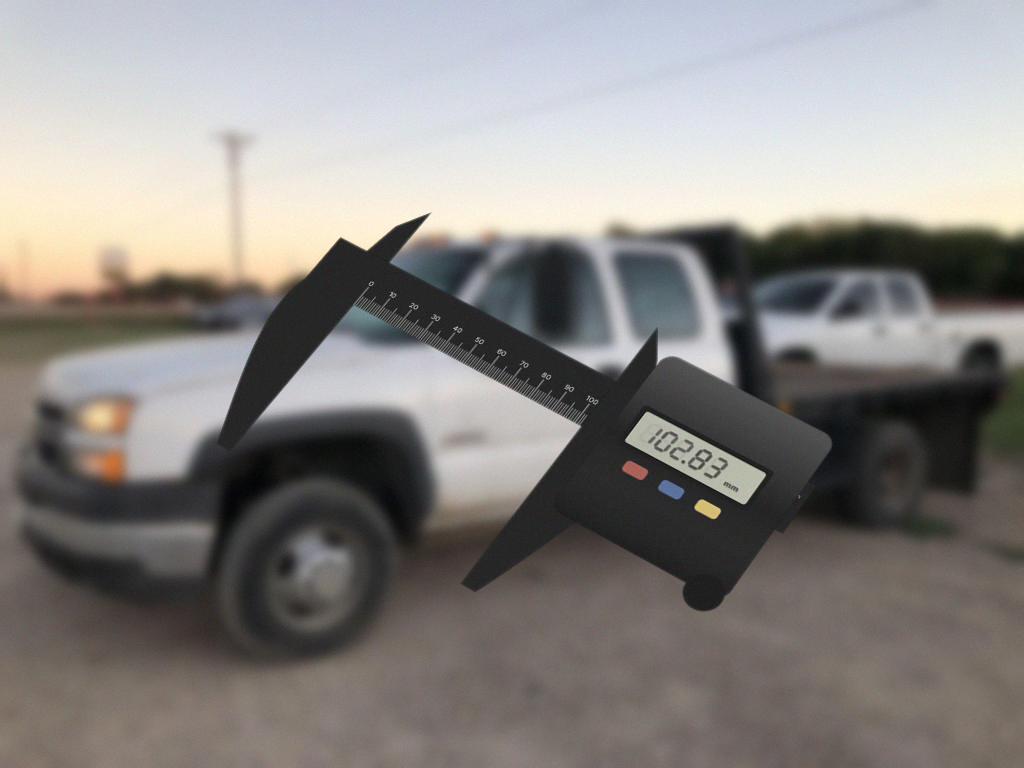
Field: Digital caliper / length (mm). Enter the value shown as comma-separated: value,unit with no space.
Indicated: 102.83,mm
